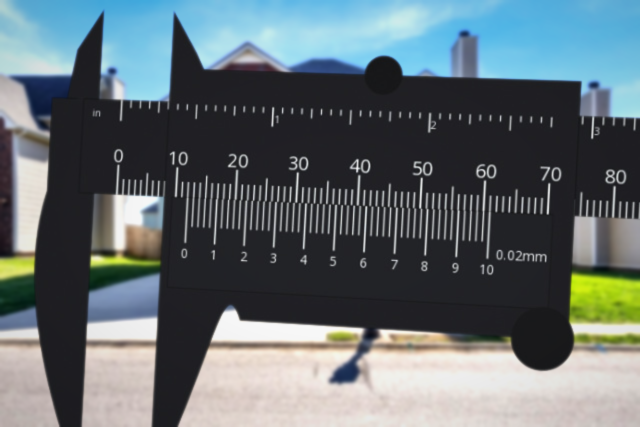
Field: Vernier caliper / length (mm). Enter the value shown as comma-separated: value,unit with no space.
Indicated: 12.0,mm
